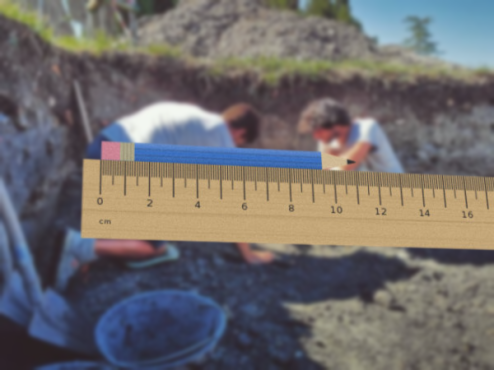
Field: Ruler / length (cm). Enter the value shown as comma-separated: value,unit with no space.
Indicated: 11,cm
